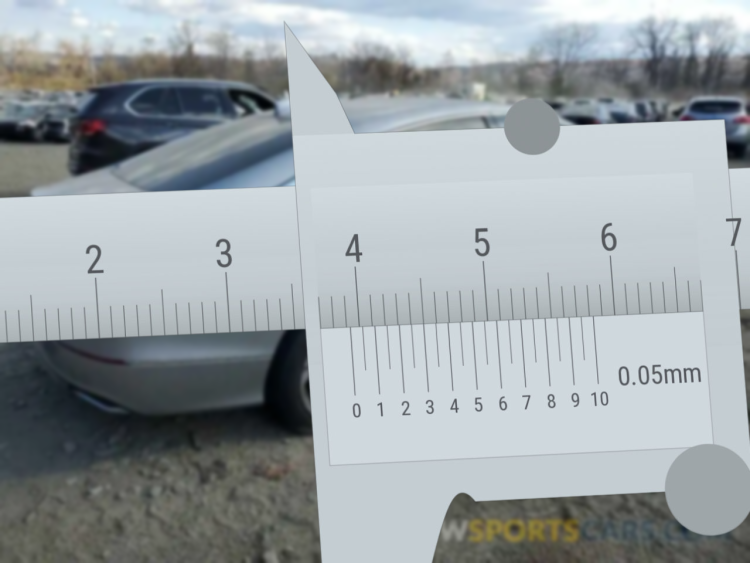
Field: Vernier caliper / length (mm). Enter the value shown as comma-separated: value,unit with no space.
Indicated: 39.3,mm
